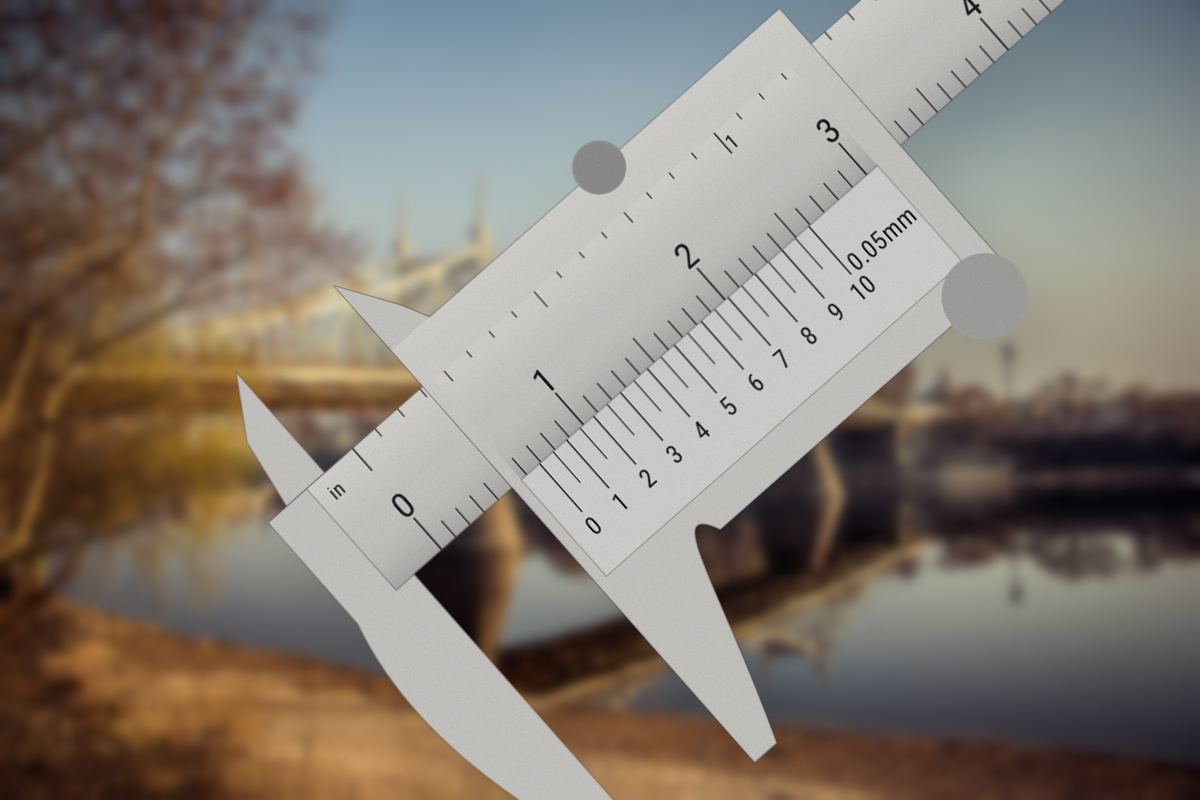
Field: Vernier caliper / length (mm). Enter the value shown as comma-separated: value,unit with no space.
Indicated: 6.9,mm
